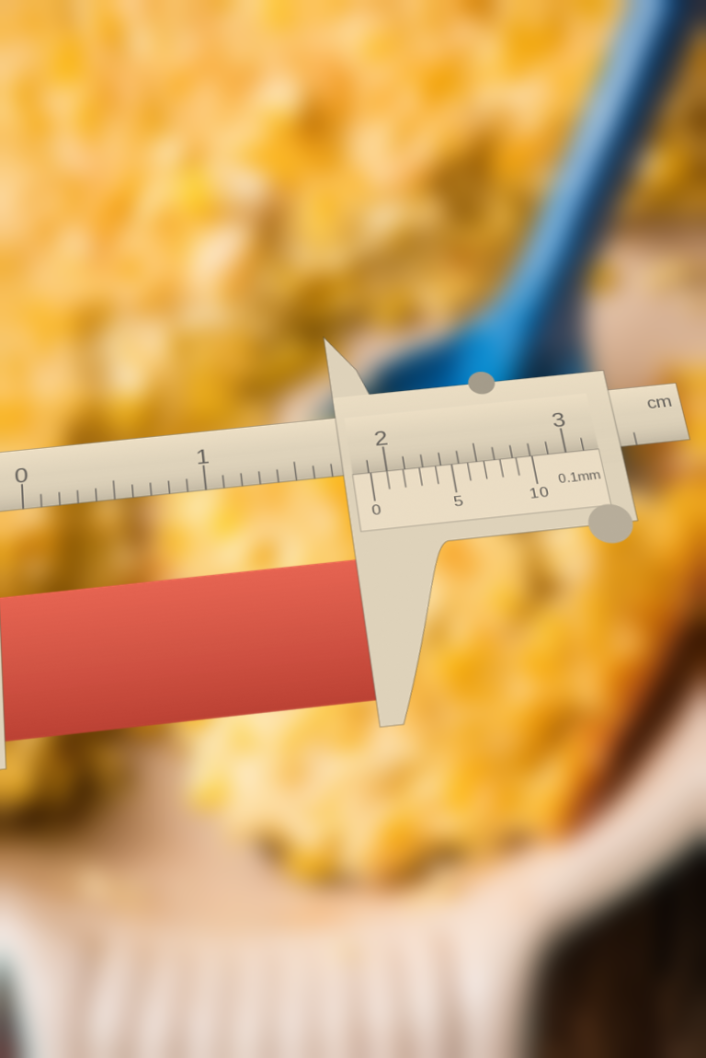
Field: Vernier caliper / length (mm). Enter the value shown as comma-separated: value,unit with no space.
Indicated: 19.1,mm
